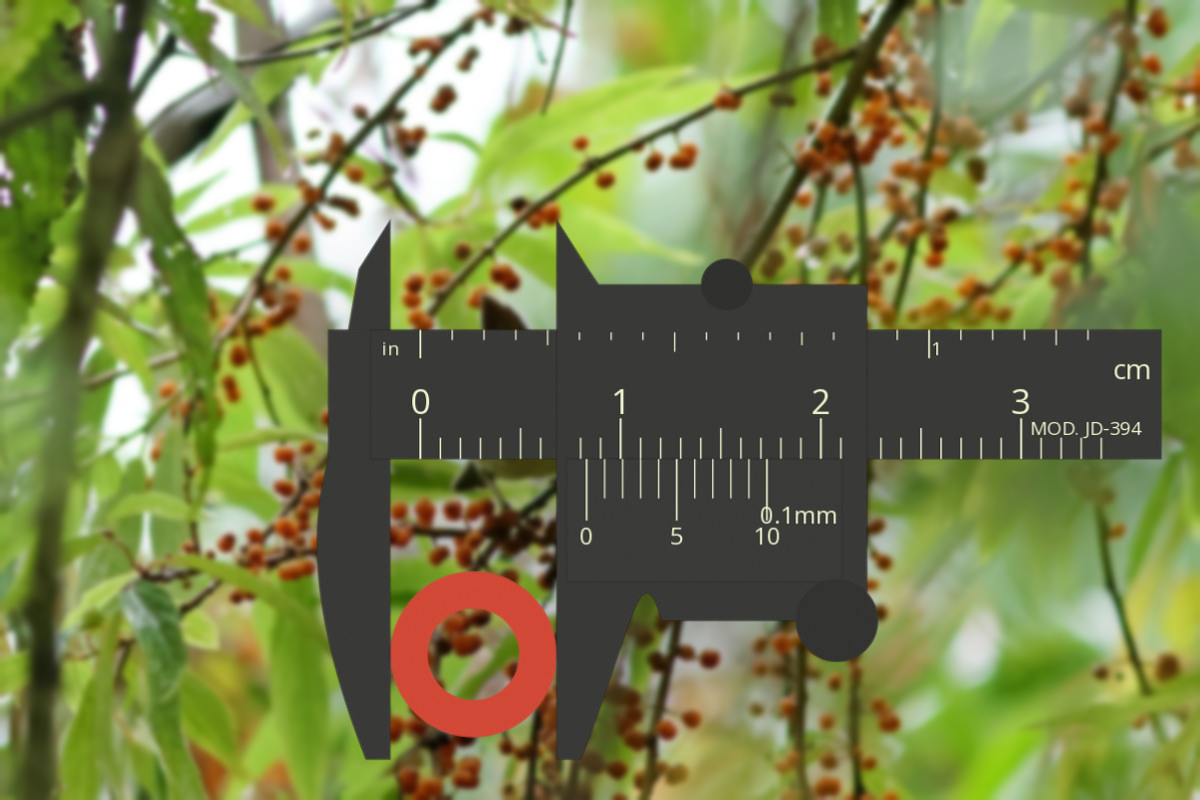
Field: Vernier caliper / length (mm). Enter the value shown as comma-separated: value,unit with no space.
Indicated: 8.3,mm
